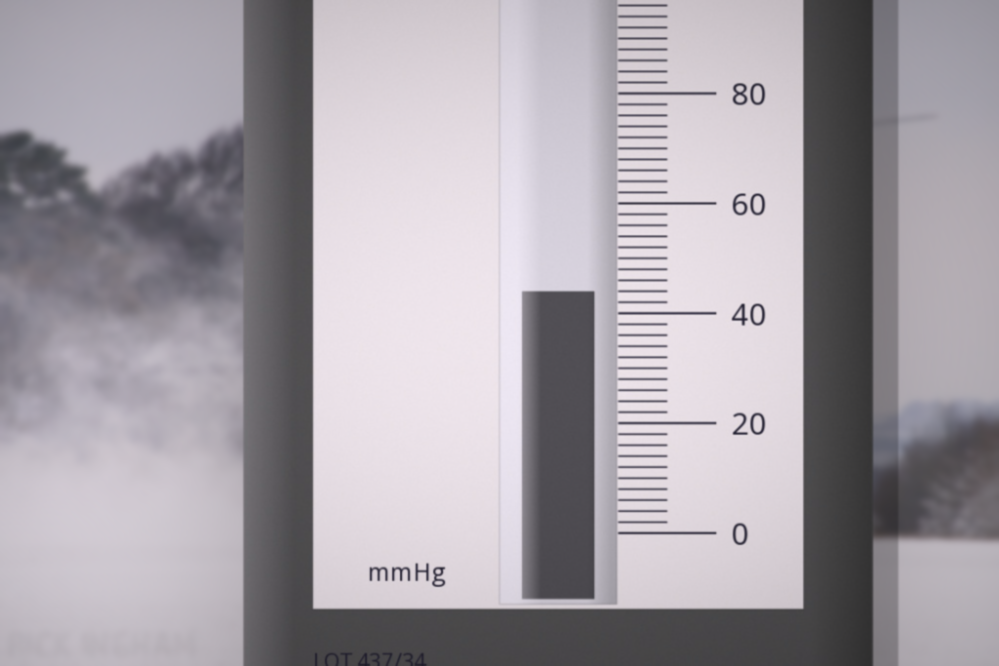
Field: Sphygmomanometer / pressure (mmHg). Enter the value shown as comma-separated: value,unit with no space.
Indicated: 44,mmHg
